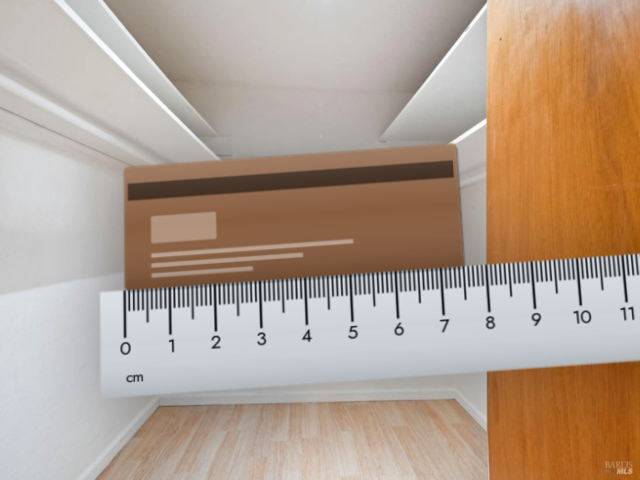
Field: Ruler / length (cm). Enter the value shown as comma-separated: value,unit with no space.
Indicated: 7.5,cm
